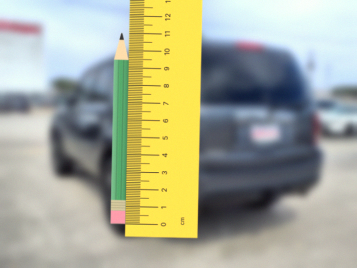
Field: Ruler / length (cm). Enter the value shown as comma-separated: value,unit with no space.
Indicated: 11,cm
